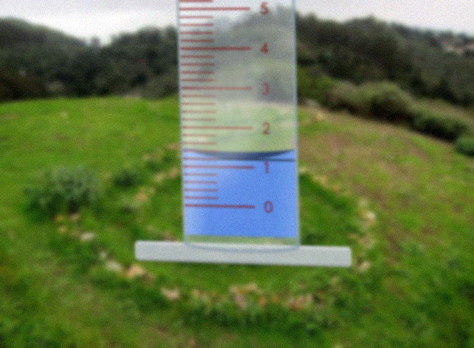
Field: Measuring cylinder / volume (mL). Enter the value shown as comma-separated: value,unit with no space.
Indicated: 1.2,mL
